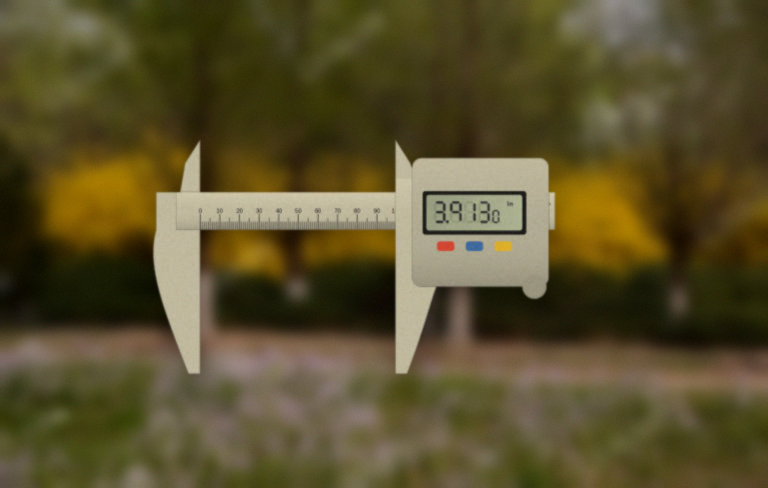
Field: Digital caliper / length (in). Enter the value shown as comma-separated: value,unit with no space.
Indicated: 3.9130,in
